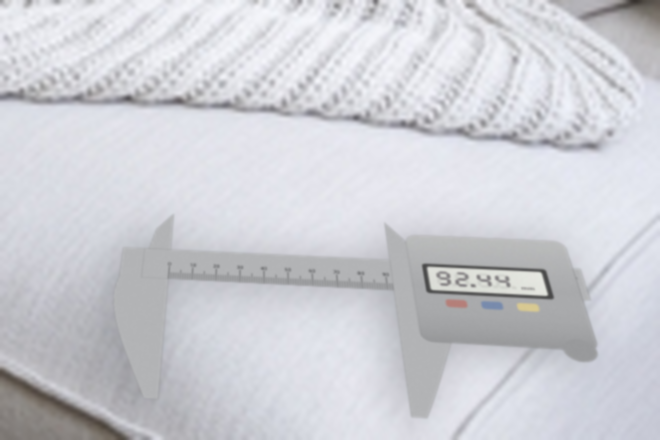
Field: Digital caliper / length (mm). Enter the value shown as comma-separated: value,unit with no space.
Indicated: 92.44,mm
